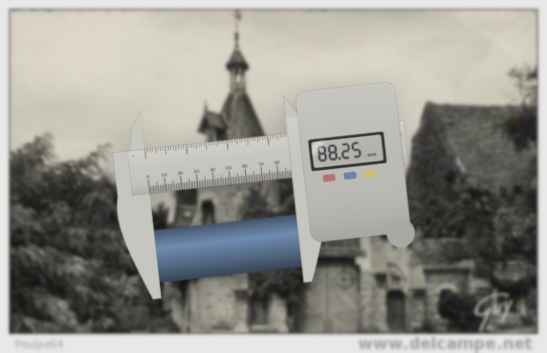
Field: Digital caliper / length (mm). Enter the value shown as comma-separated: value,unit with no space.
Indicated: 88.25,mm
